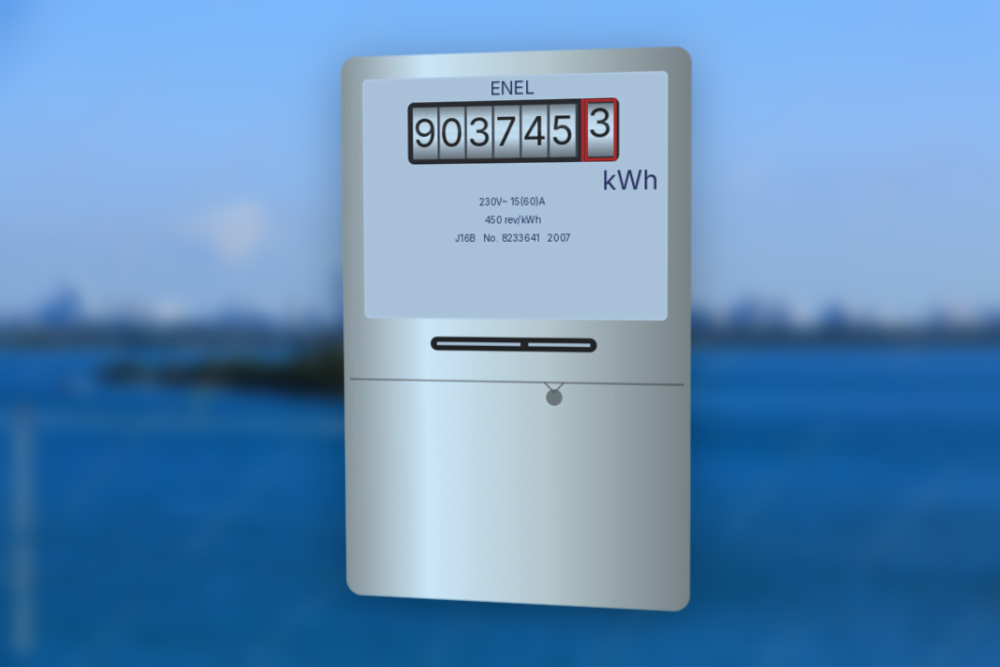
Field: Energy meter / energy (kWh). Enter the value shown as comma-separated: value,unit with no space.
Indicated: 903745.3,kWh
